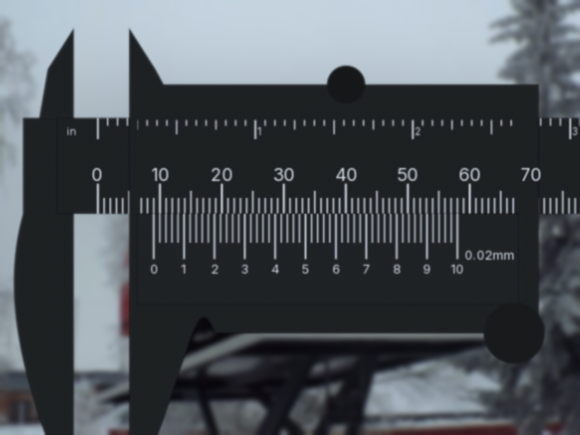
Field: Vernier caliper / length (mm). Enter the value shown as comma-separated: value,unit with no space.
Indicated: 9.0,mm
